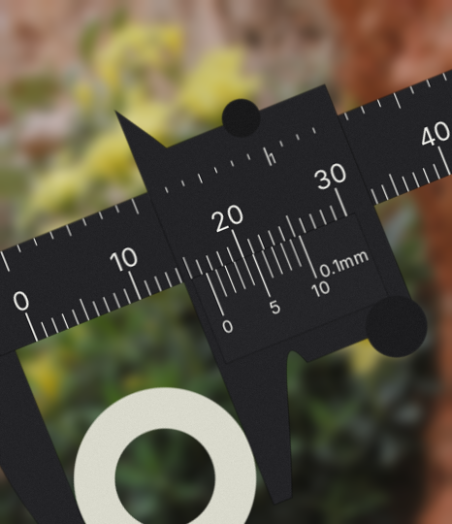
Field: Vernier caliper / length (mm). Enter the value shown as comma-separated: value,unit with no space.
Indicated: 16.4,mm
